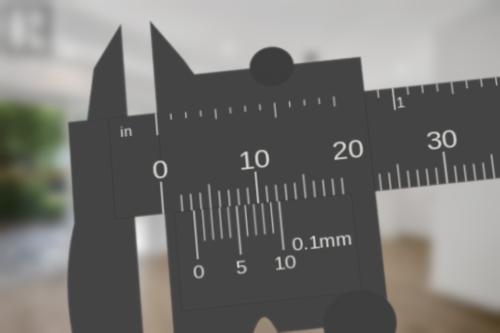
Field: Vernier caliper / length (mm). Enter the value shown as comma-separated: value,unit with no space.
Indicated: 3.2,mm
